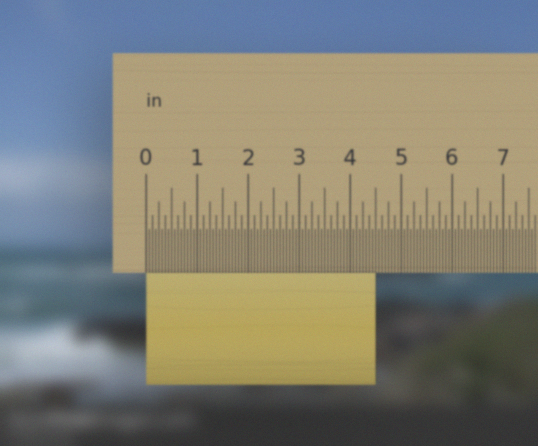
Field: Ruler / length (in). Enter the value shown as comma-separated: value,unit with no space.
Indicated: 4.5,in
